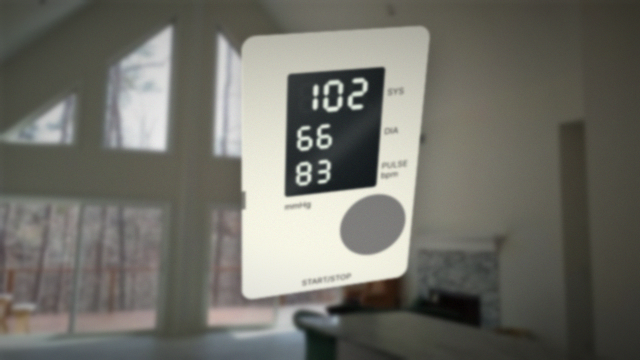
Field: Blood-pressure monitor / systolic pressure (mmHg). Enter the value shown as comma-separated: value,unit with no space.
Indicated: 102,mmHg
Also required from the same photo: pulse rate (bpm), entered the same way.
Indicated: 83,bpm
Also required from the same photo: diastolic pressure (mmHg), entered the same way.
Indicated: 66,mmHg
